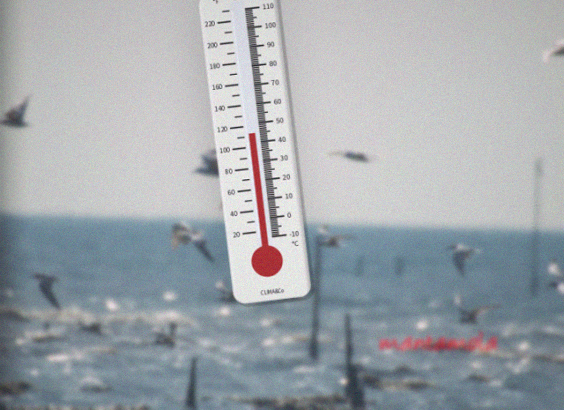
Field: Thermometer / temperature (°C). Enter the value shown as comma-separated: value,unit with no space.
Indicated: 45,°C
